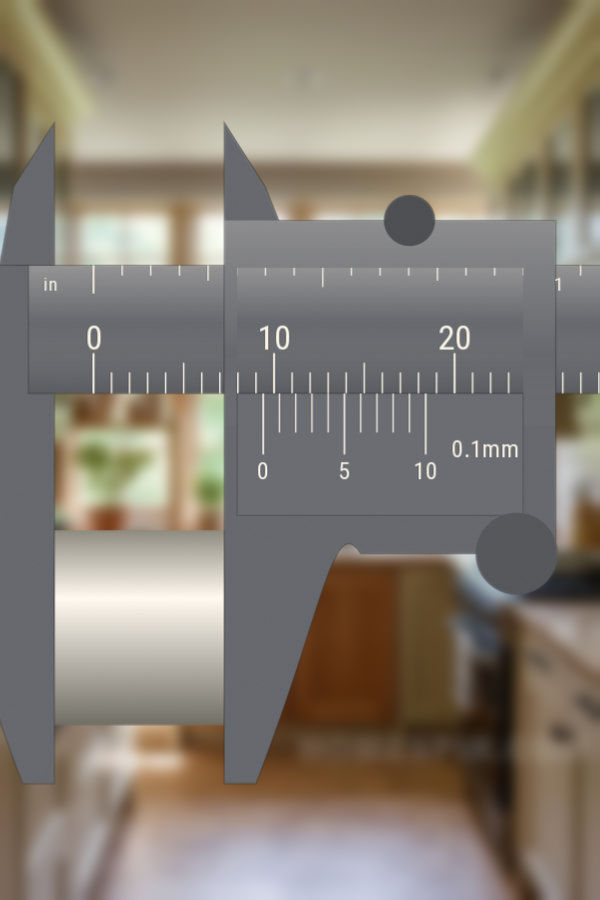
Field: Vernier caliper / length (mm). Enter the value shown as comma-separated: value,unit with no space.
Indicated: 9.4,mm
